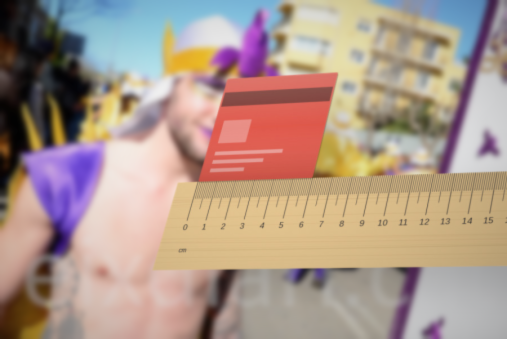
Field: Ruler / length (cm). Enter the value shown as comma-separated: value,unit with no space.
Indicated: 6,cm
